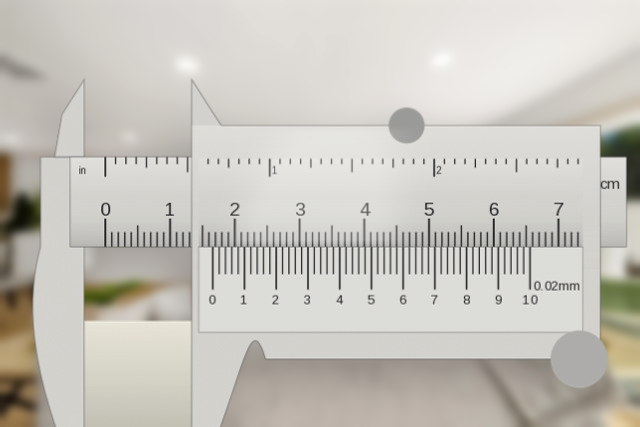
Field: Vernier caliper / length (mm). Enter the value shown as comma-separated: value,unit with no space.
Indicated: 16.6,mm
